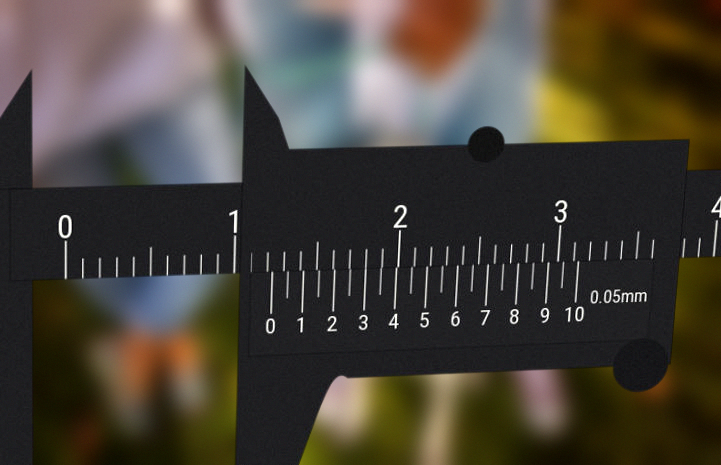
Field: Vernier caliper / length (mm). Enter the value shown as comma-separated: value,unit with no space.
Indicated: 12.3,mm
